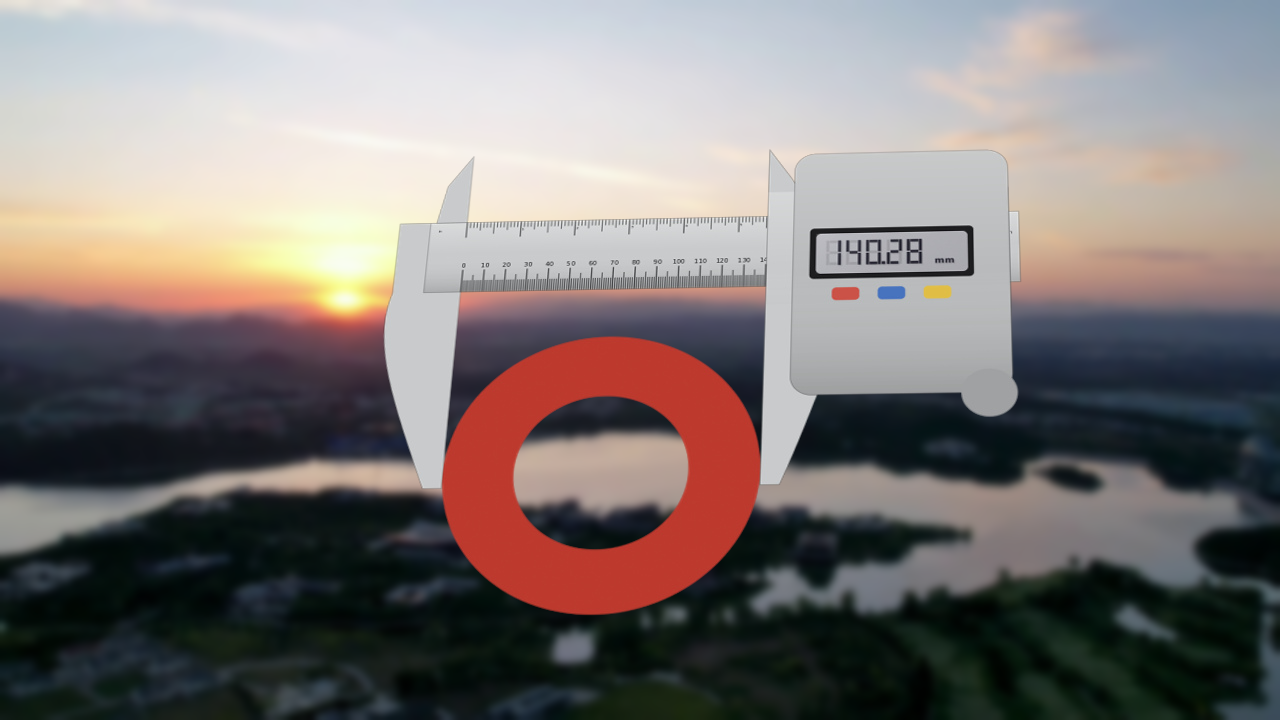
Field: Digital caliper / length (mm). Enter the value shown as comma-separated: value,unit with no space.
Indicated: 140.28,mm
